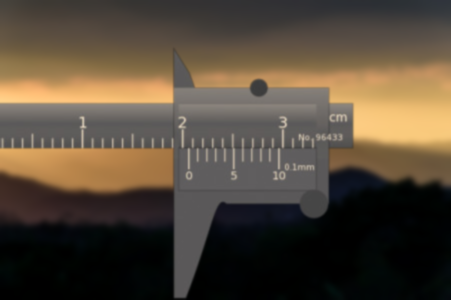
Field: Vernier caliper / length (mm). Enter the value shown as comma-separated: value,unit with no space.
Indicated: 20.6,mm
